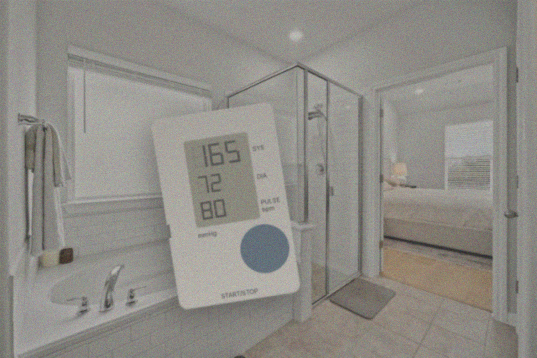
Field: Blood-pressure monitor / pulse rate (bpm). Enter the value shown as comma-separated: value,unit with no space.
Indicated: 80,bpm
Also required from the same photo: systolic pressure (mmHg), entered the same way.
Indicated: 165,mmHg
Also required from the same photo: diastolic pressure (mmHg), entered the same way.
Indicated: 72,mmHg
